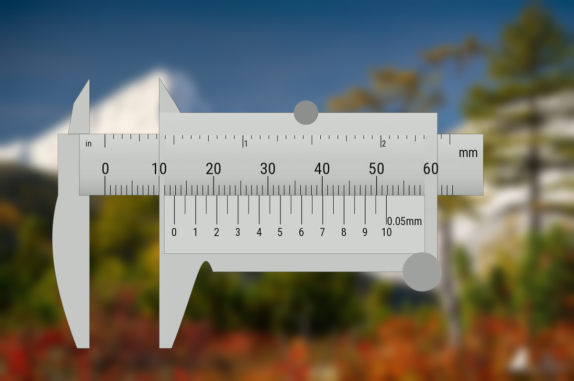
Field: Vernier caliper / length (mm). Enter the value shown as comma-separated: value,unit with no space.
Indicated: 12.8,mm
